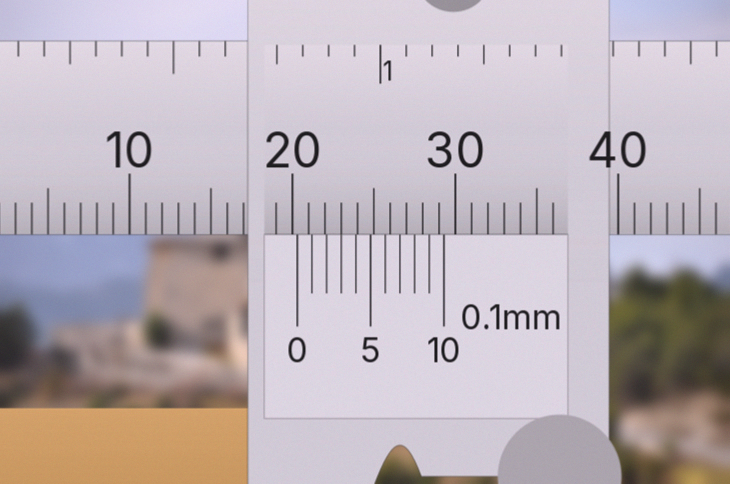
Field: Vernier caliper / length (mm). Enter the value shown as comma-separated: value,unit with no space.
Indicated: 20.3,mm
